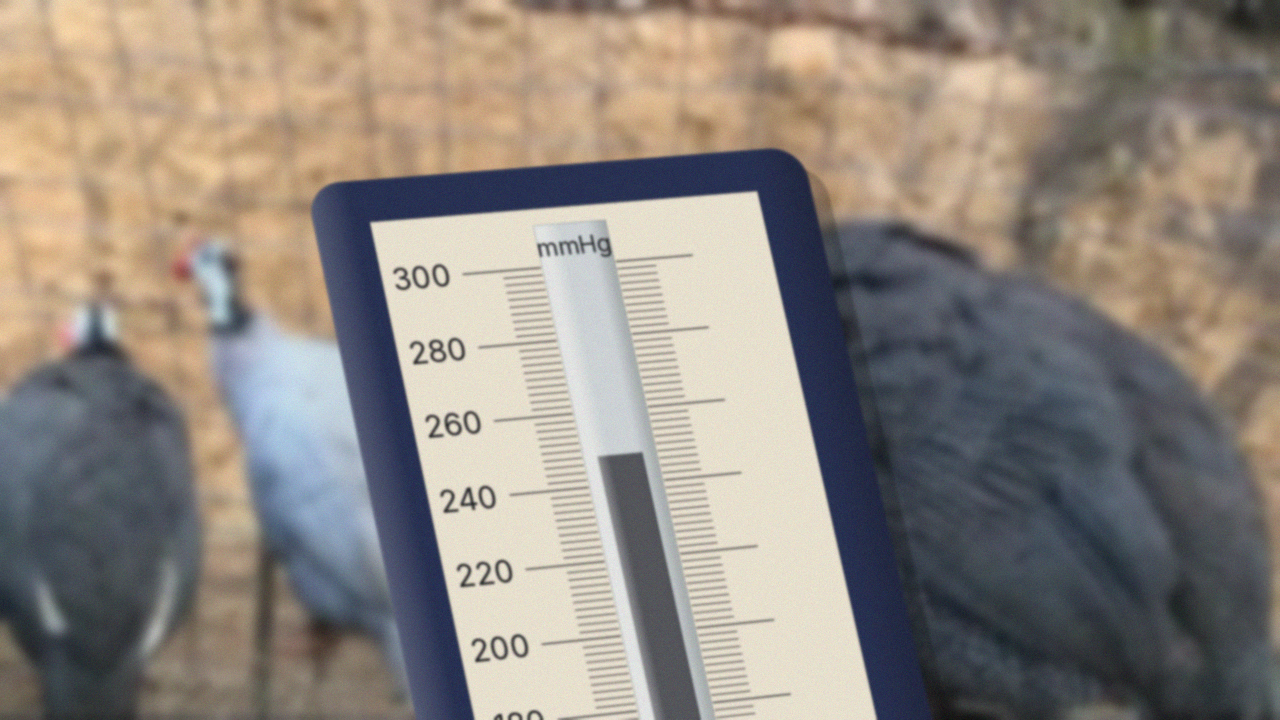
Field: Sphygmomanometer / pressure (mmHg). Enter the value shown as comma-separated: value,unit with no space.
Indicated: 248,mmHg
